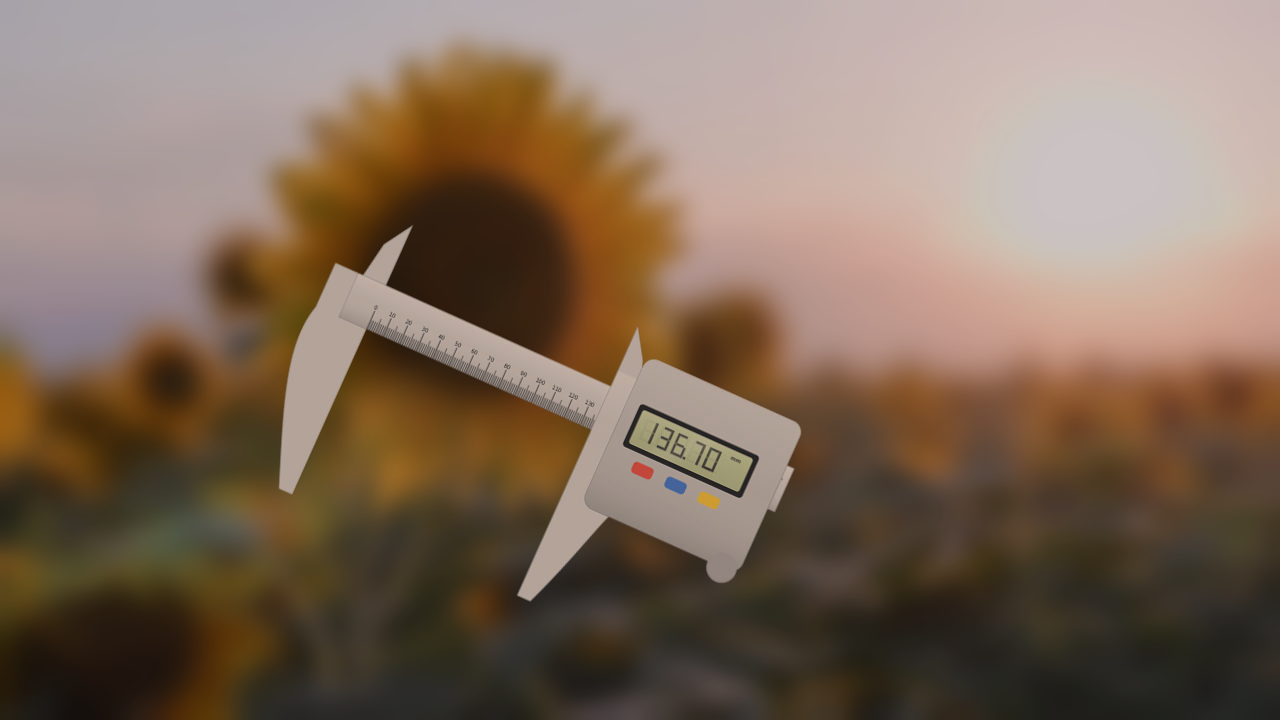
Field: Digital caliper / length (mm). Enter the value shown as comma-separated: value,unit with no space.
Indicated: 136.70,mm
